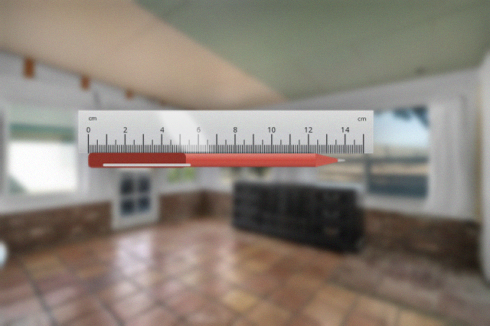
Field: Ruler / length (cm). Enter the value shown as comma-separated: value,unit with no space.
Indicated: 14,cm
